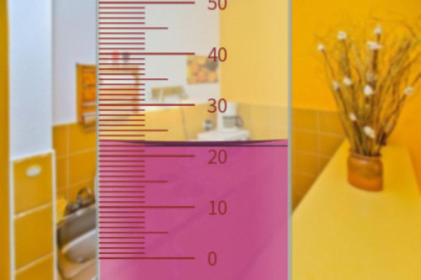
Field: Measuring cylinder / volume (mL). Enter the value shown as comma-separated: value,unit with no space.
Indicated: 22,mL
